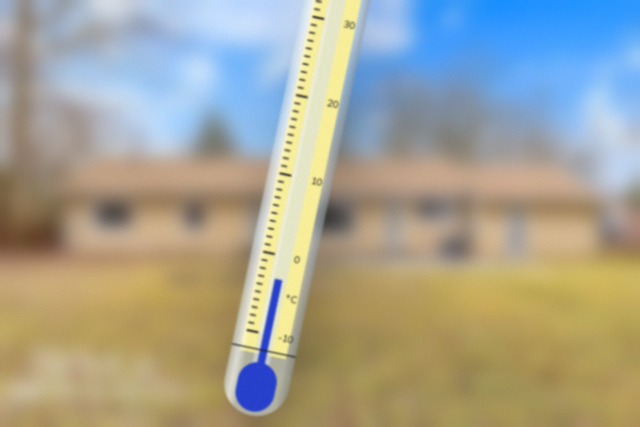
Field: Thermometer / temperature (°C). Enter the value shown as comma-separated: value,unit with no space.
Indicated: -3,°C
